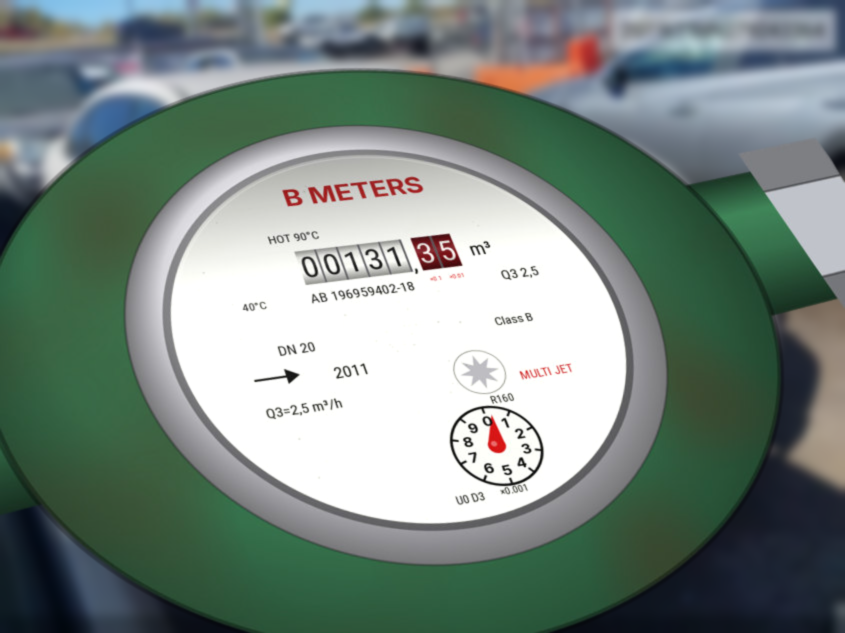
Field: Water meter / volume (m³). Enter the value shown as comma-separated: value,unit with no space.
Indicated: 131.350,m³
